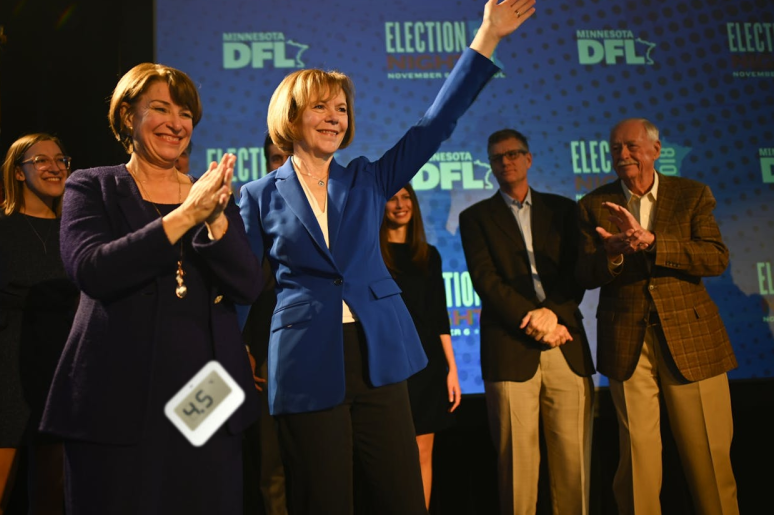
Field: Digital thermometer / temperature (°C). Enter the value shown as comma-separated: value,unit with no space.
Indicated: 4.5,°C
